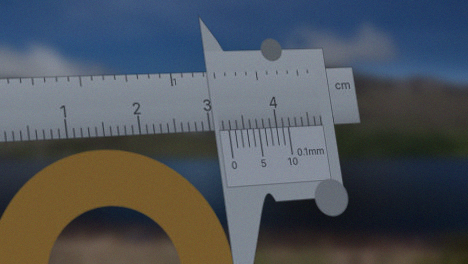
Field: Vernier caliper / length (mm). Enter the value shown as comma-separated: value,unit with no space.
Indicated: 32.8,mm
